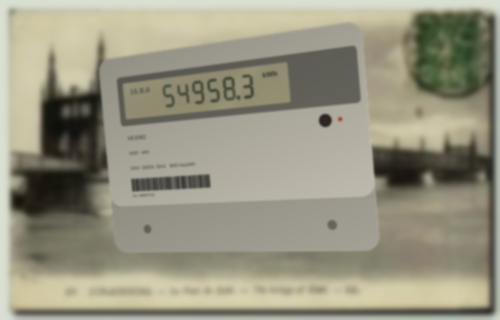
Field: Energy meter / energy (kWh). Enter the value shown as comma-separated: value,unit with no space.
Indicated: 54958.3,kWh
